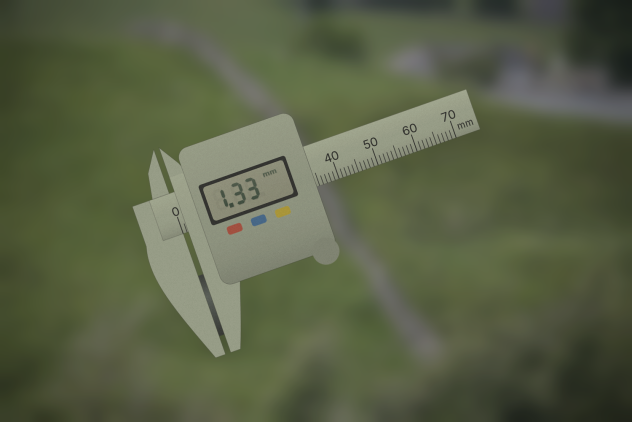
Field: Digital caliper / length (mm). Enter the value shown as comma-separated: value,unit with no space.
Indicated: 1.33,mm
